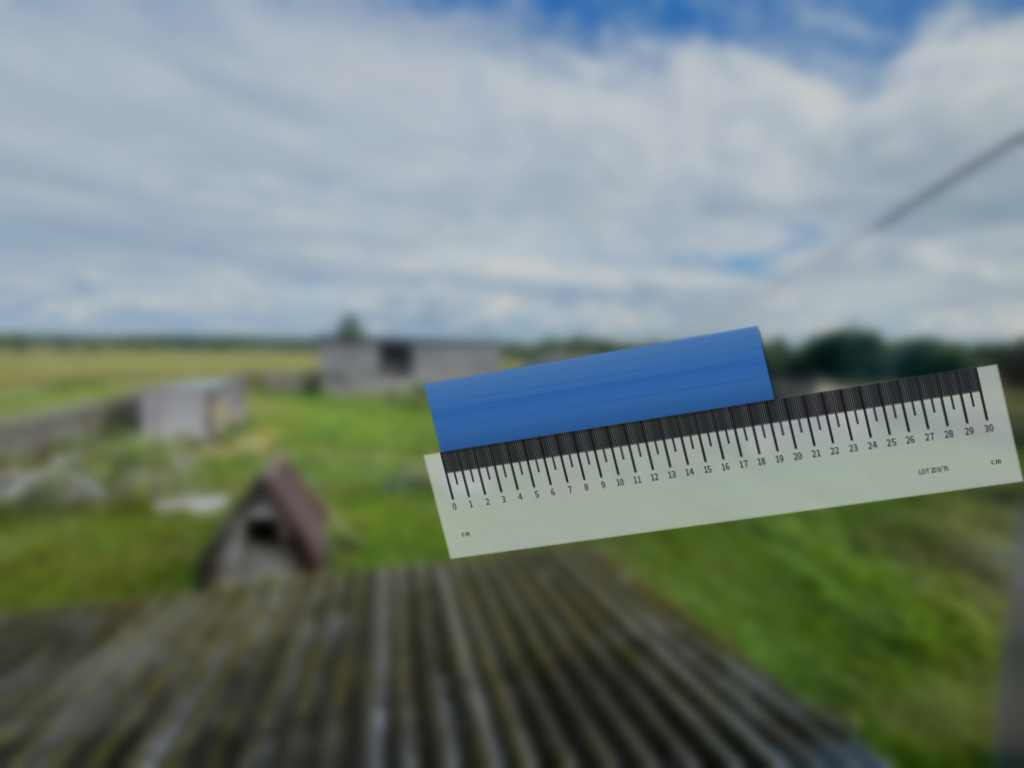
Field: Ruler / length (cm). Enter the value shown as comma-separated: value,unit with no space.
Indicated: 19.5,cm
